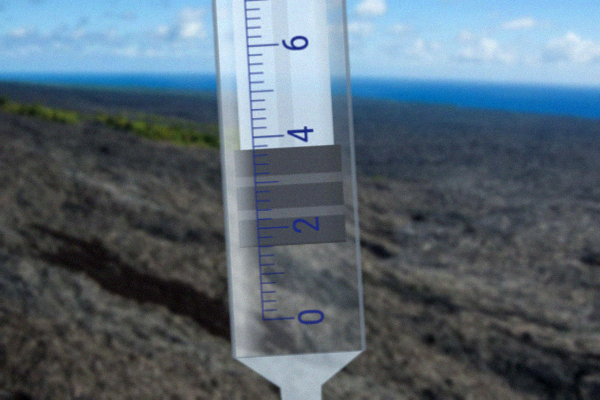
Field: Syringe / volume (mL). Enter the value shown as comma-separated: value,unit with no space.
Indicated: 1.6,mL
